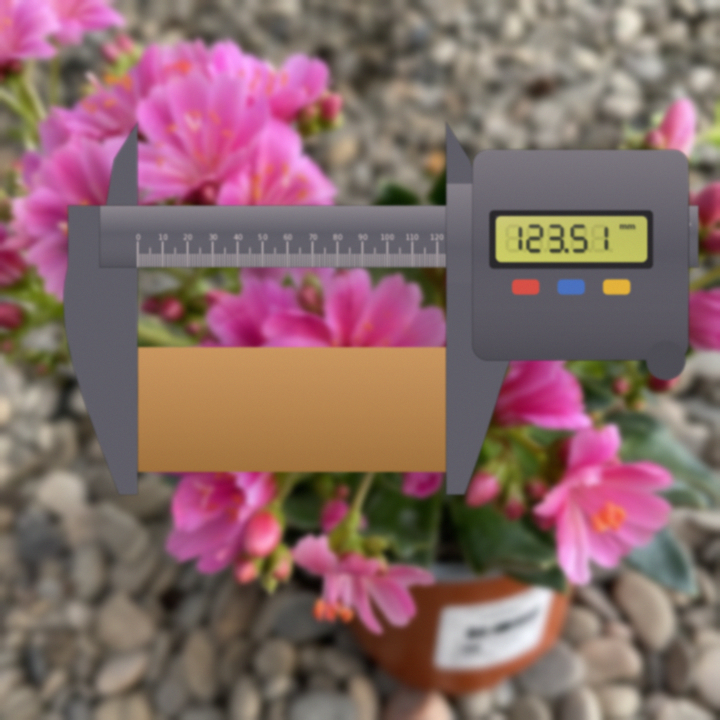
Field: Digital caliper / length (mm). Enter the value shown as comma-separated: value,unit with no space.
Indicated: 123.51,mm
